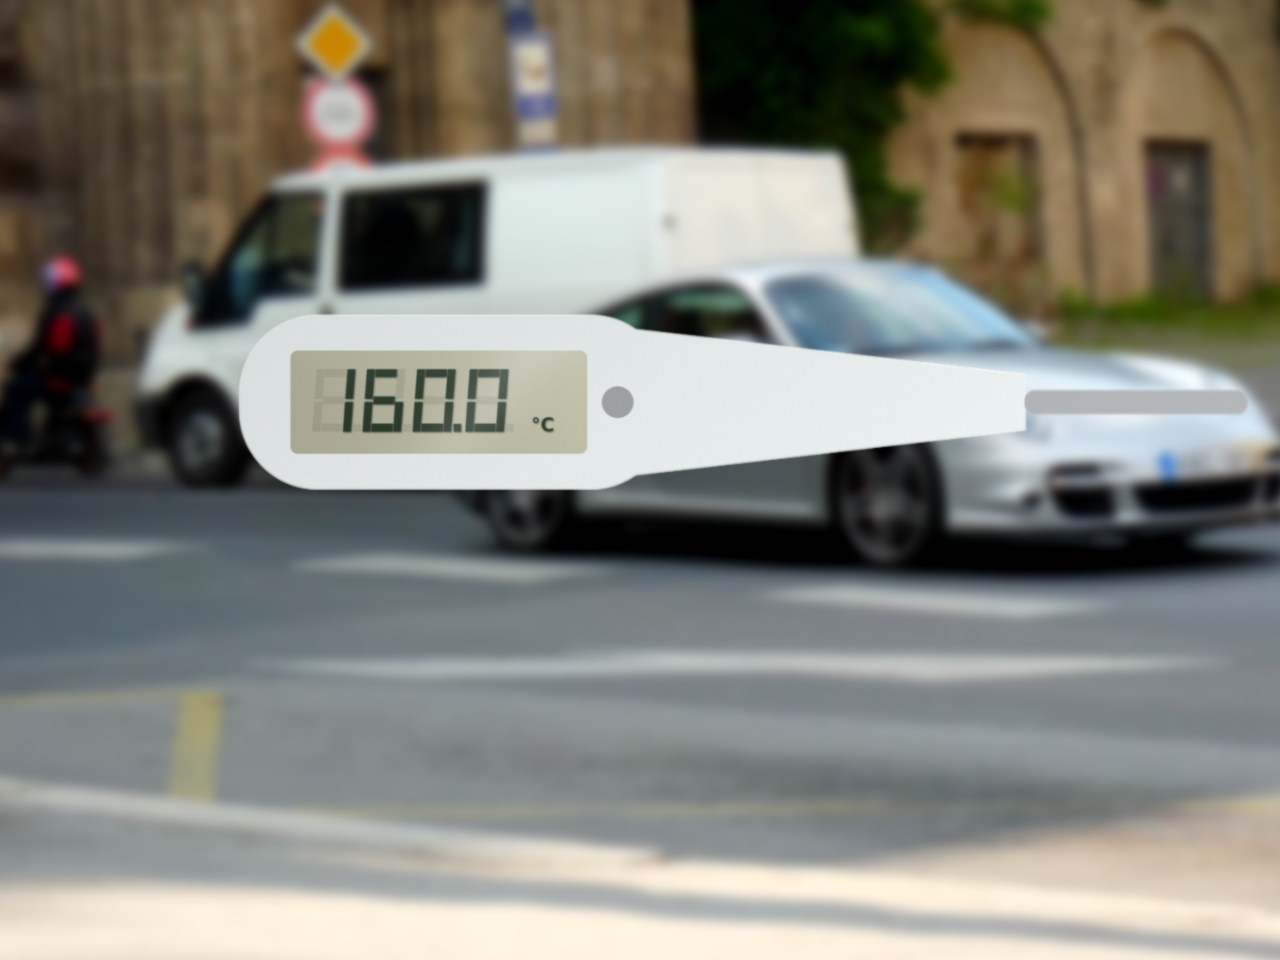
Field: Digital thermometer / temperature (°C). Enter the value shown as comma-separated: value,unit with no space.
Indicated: 160.0,°C
